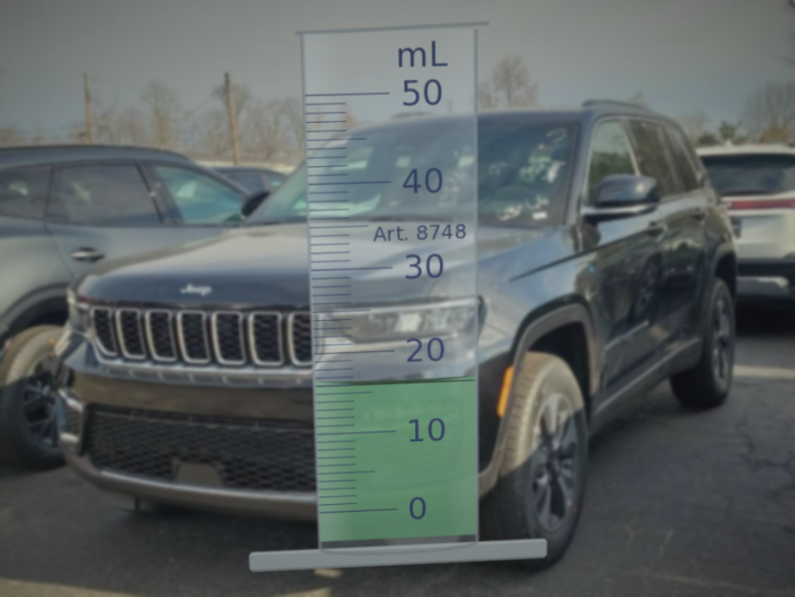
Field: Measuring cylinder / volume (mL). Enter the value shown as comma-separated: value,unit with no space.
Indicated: 16,mL
